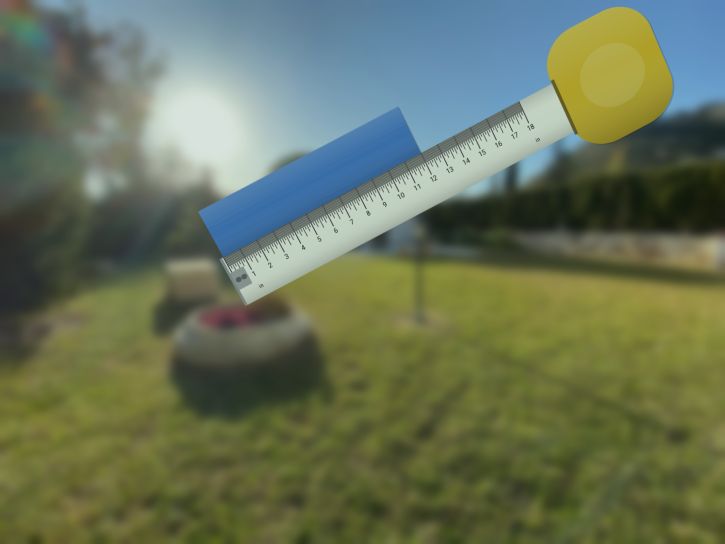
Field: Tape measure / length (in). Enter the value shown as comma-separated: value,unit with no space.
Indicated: 12,in
